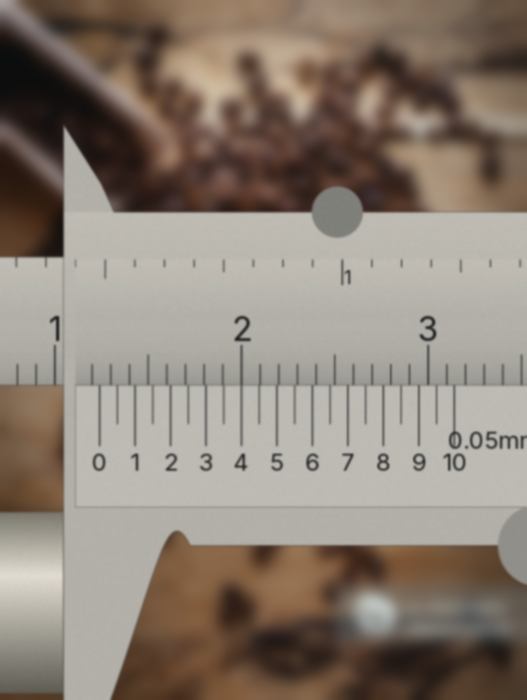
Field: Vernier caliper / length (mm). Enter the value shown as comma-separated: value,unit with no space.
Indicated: 12.4,mm
